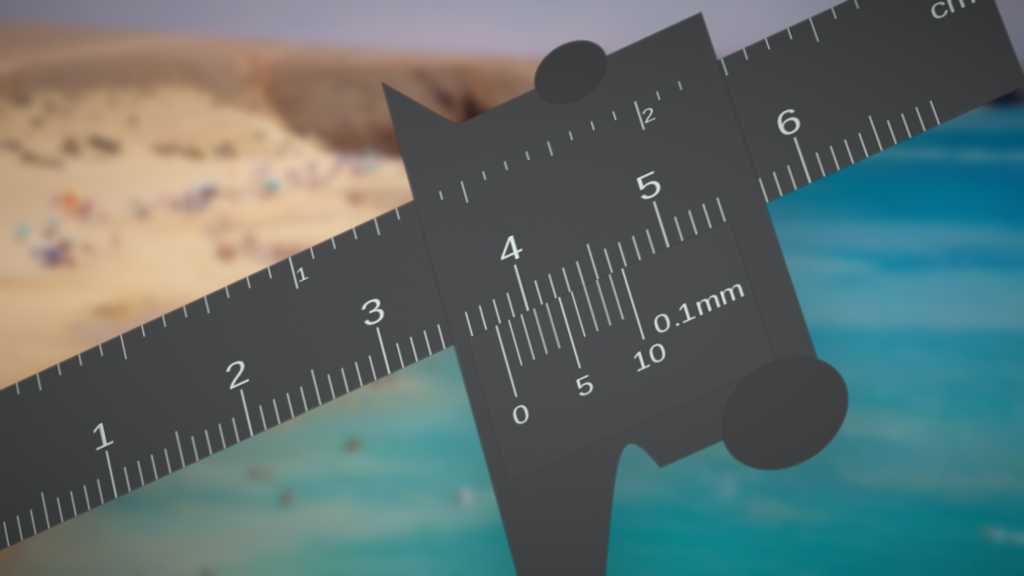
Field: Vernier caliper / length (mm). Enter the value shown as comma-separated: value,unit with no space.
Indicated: 37.7,mm
